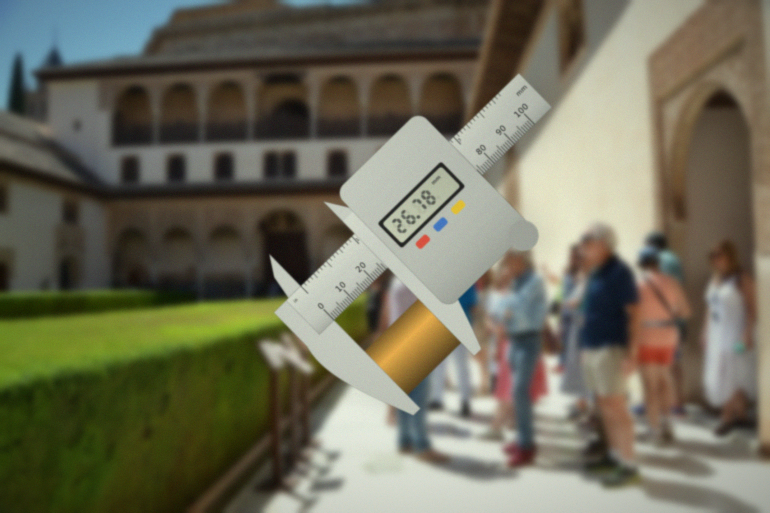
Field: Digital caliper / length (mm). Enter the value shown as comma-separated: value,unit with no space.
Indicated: 26.78,mm
